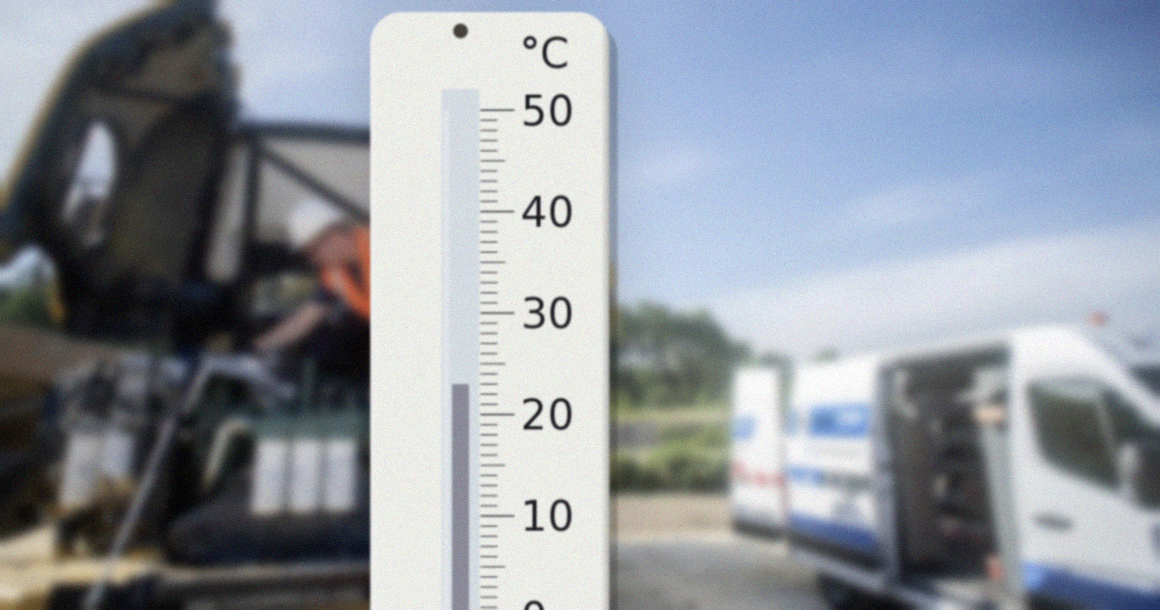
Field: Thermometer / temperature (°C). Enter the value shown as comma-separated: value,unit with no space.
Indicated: 23,°C
